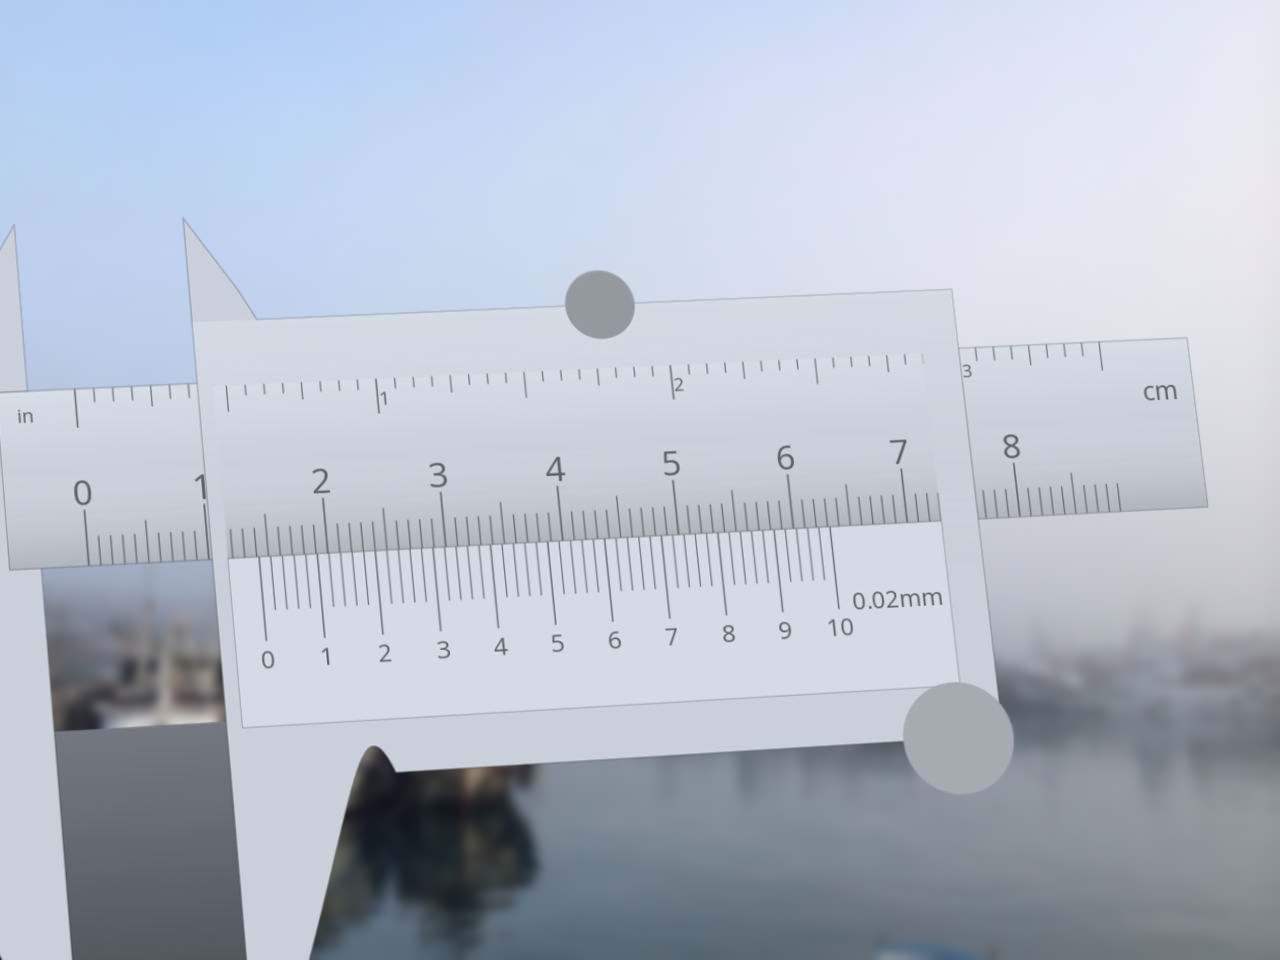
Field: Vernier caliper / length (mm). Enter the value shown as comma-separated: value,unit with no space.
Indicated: 14.2,mm
